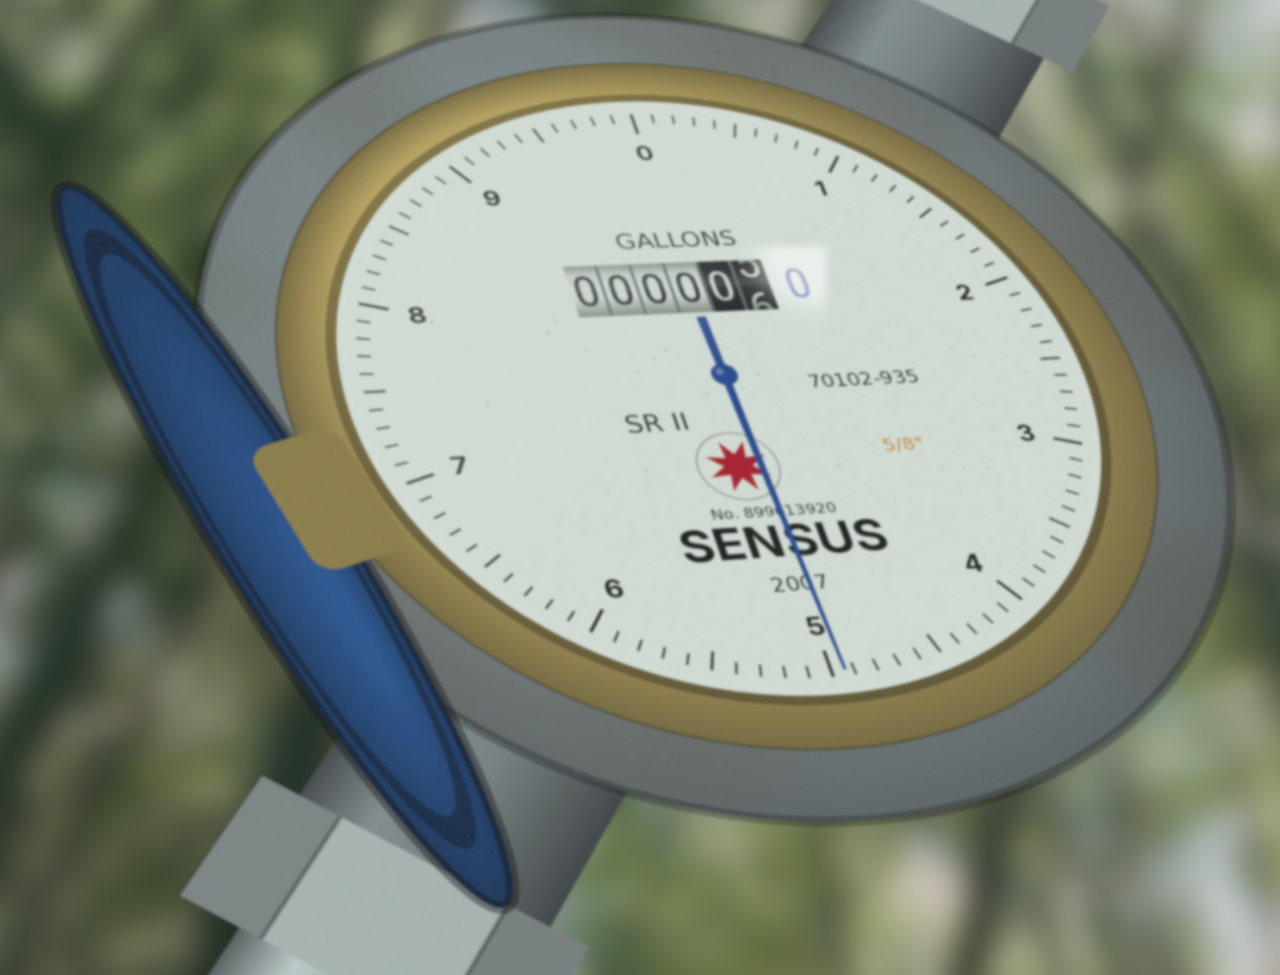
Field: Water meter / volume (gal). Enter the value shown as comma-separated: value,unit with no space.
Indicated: 54.9,gal
